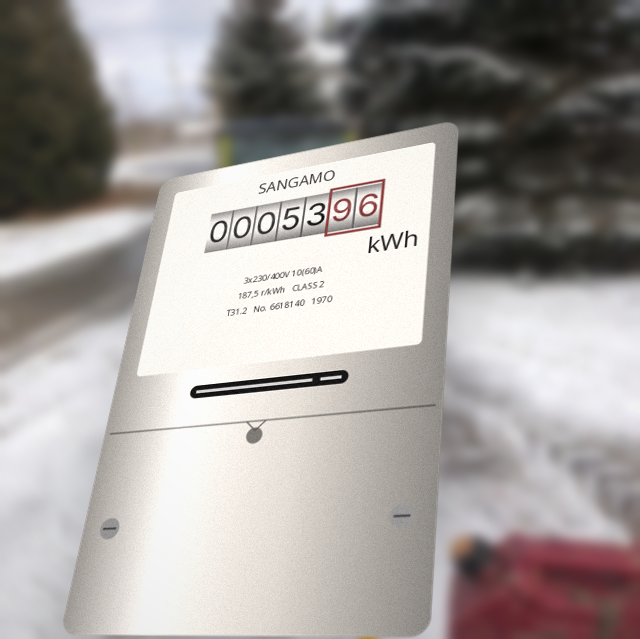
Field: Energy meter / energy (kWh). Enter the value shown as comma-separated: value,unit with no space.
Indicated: 53.96,kWh
